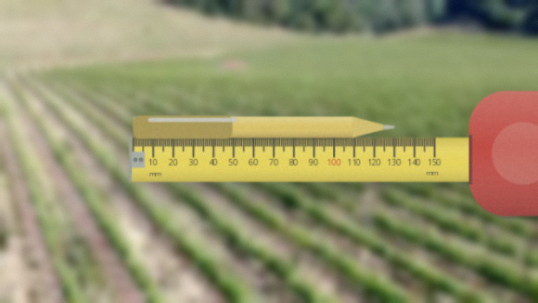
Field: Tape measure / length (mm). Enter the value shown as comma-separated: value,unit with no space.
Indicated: 130,mm
